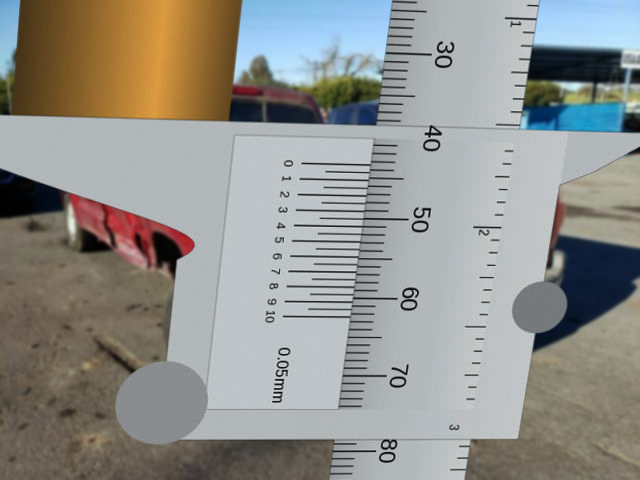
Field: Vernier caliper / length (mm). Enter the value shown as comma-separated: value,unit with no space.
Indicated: 43.4,mm
